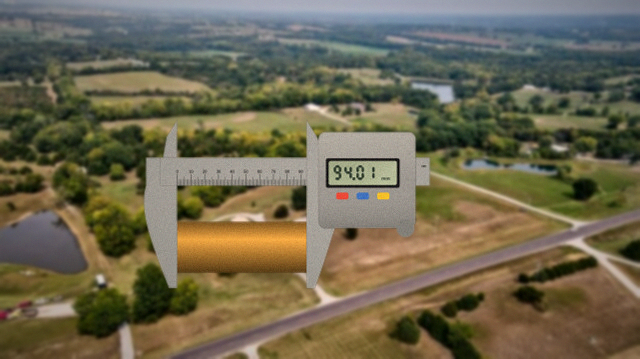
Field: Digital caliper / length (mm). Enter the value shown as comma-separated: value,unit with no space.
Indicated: 94.01,mm
